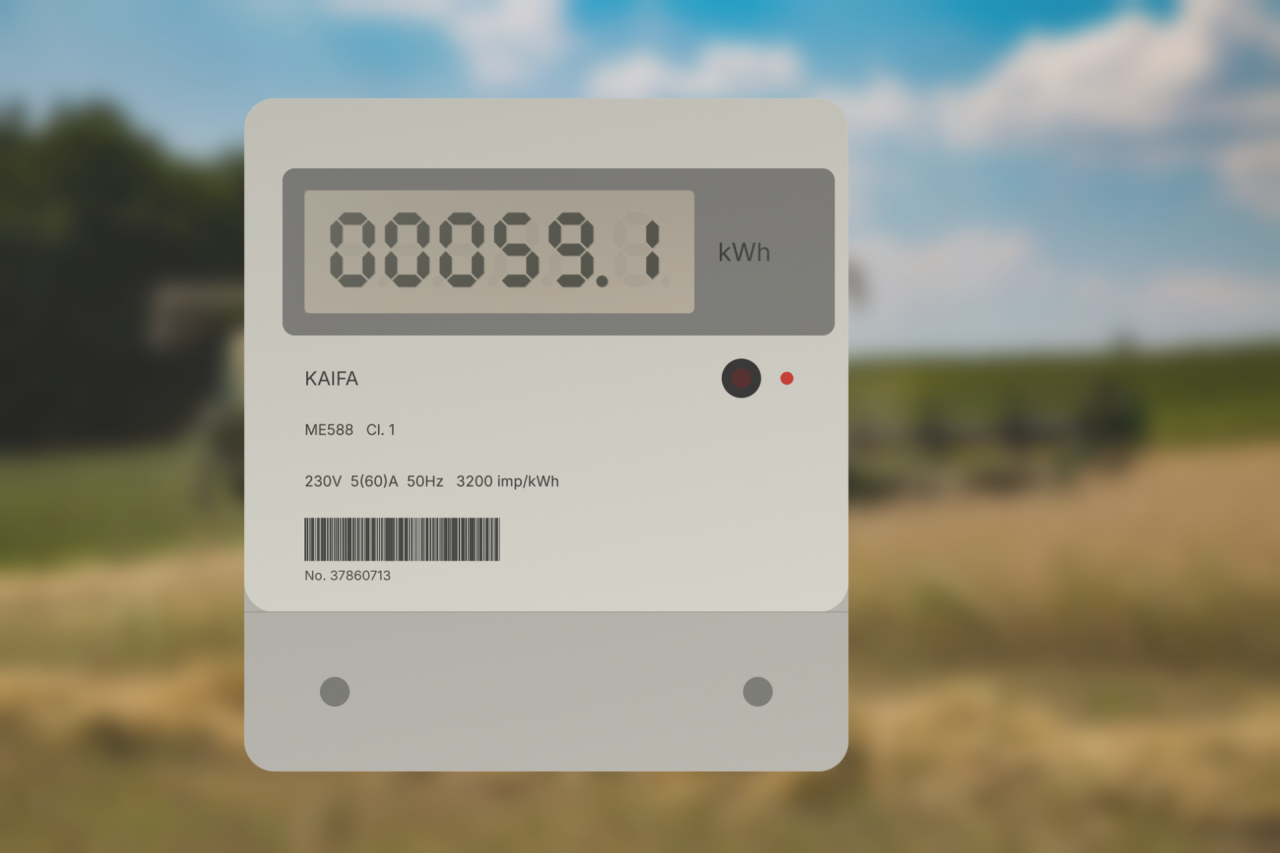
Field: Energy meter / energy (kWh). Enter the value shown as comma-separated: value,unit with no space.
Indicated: 59.1,kWh
